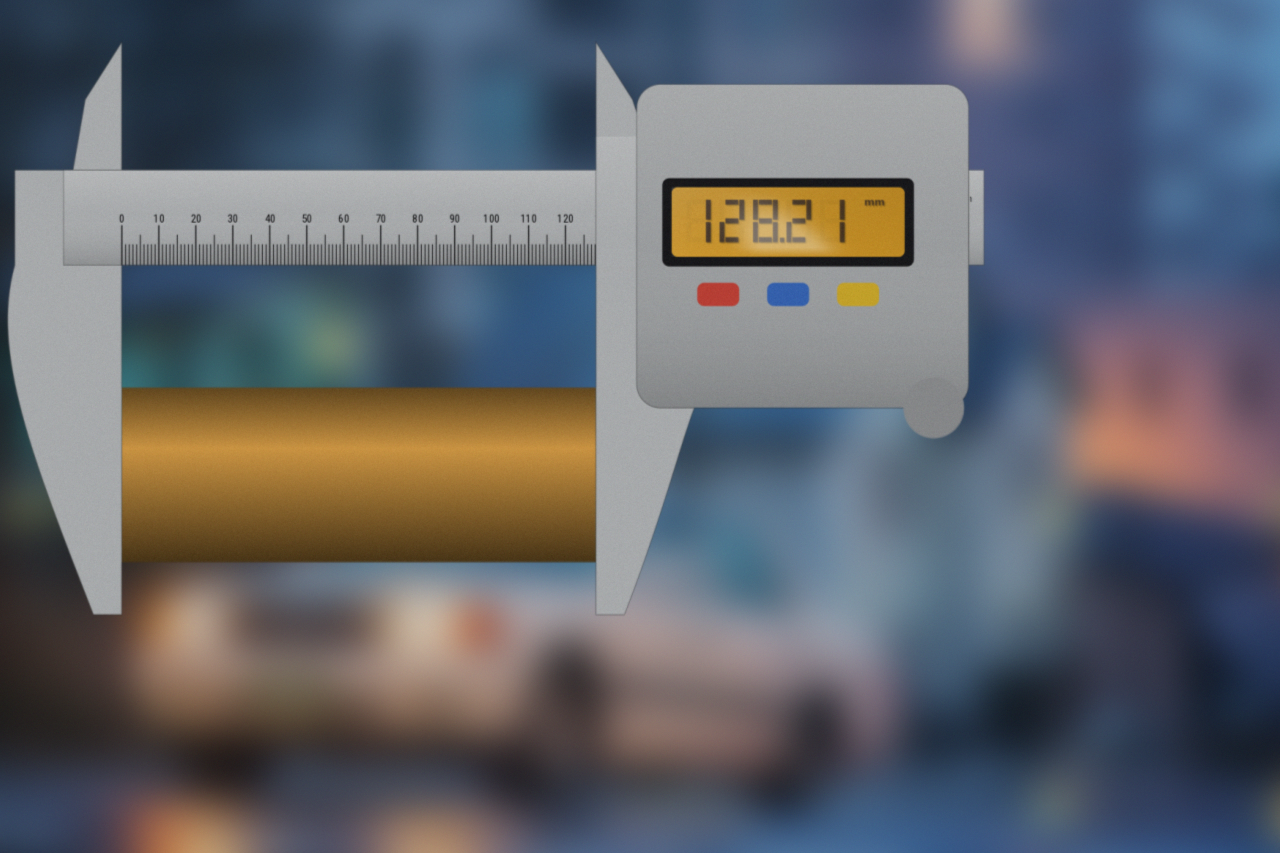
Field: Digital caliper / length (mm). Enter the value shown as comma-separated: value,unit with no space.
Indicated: 128.21,mm
